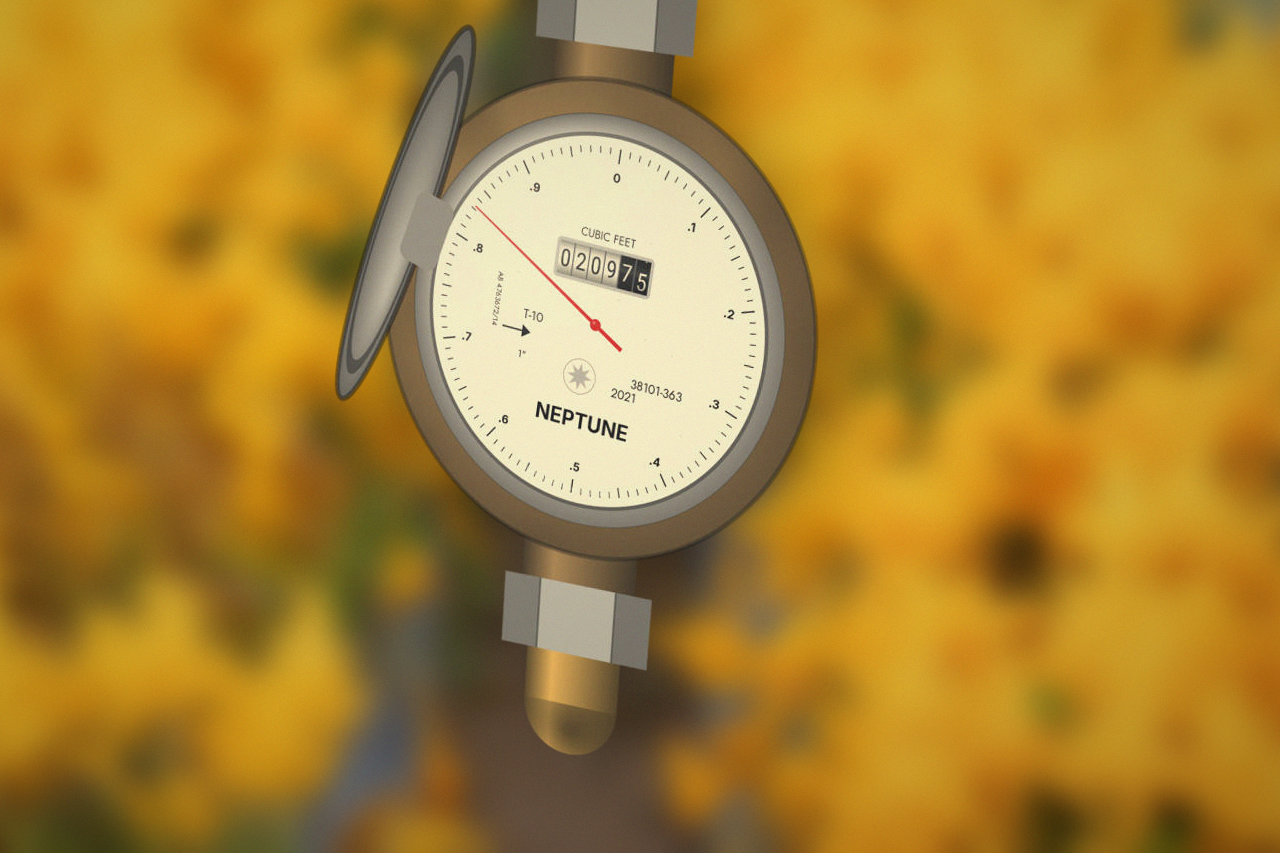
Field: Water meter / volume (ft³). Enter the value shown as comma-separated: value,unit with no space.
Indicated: 20974.83,ft³
